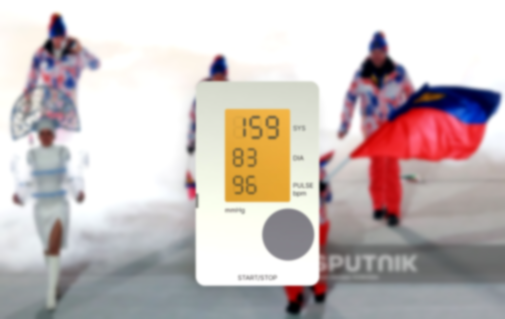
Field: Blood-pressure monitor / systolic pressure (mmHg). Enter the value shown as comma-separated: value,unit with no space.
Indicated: 159,mmHg
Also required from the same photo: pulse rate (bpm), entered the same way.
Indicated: 96,bpm
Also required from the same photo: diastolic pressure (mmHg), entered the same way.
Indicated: 83,mmHg
